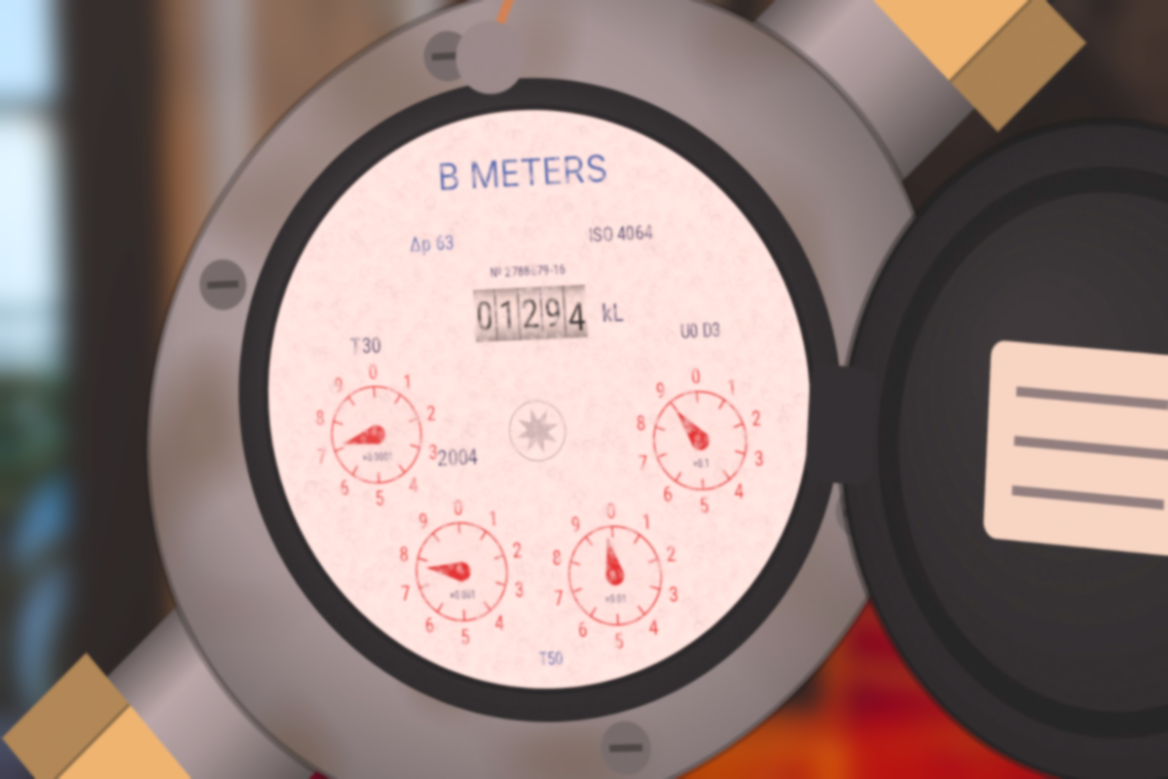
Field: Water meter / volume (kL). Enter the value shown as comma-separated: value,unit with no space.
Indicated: 1293.8977,kL
